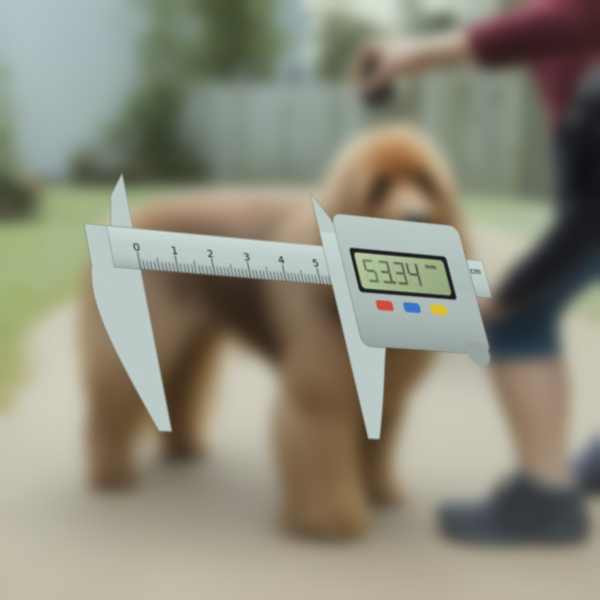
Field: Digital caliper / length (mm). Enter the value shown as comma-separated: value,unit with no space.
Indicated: 53.34,mm
